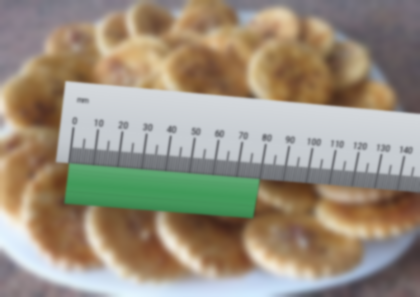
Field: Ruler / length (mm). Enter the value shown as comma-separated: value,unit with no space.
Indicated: 80,mm
